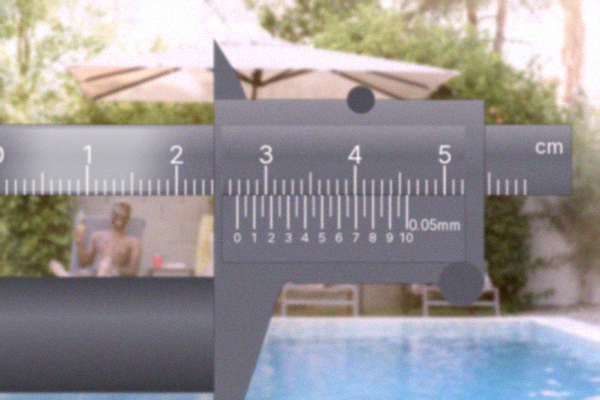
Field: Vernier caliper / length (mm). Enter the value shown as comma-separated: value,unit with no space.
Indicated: 26.8,mm
